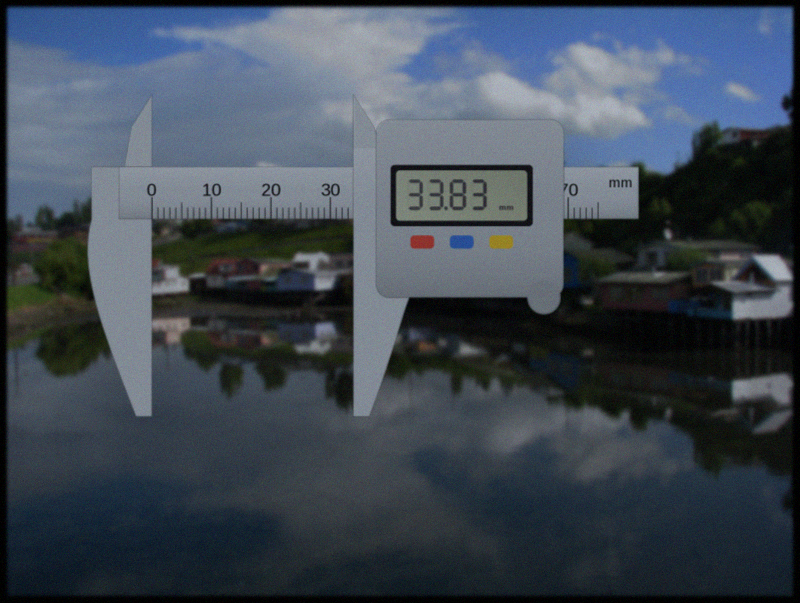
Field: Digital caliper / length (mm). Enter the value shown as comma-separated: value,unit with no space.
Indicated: 33.83,mm
